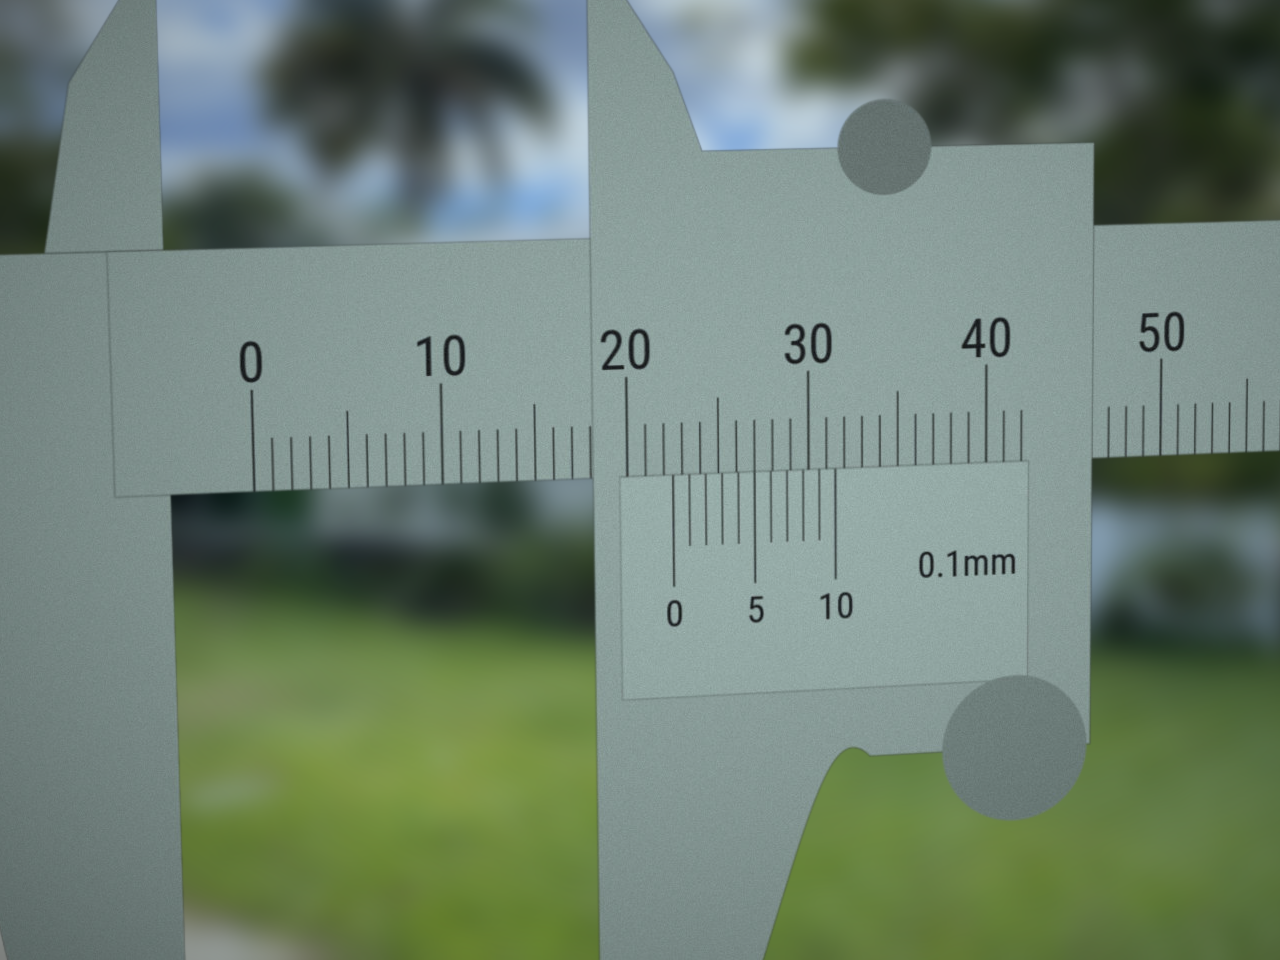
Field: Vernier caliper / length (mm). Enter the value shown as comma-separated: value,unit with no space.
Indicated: 22.5,mm
